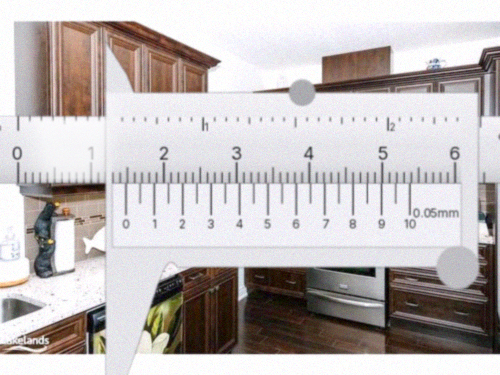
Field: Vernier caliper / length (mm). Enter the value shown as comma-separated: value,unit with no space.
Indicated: 14.8,mm
